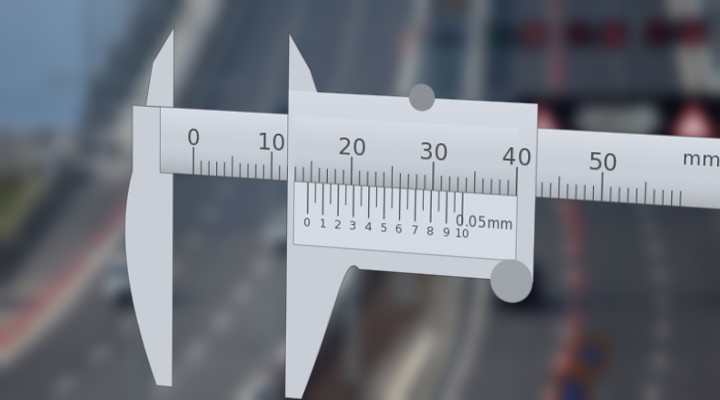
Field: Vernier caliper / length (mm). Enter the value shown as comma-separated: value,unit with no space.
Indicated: 14.6,mm
